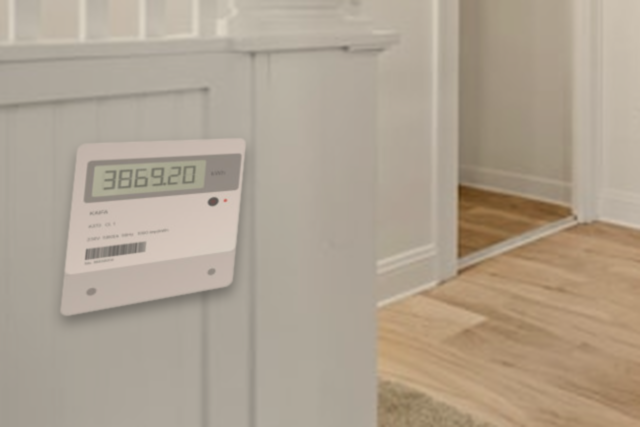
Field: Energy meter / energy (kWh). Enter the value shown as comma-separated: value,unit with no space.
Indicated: 3869.20,kWh
